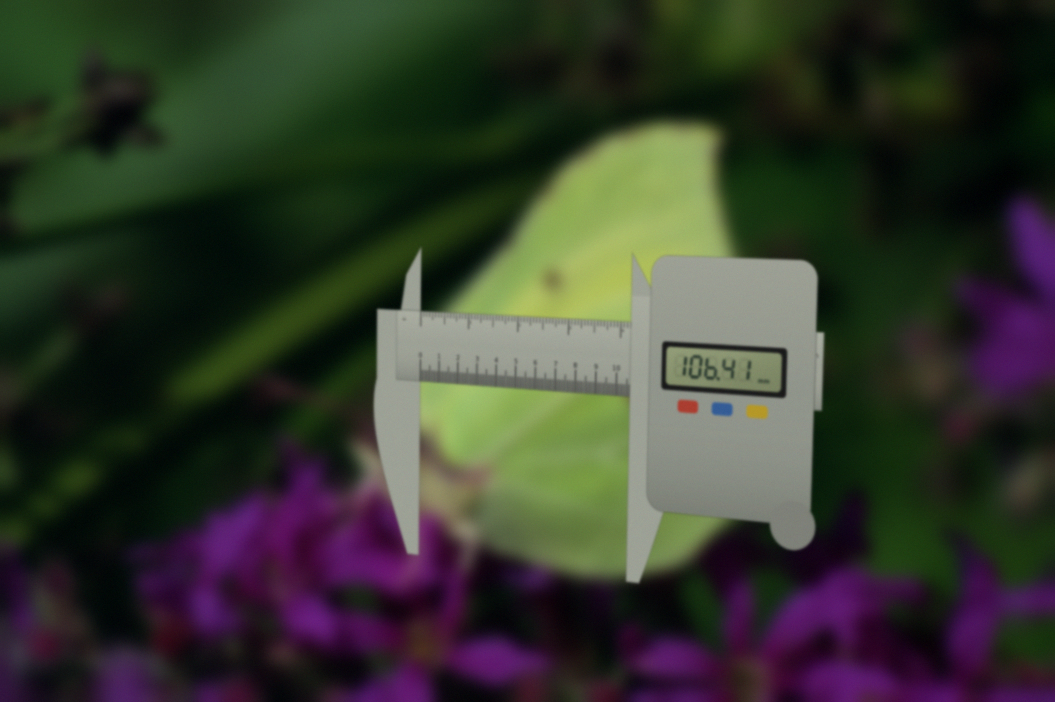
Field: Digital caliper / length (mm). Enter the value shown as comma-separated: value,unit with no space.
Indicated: 106.41,mm
